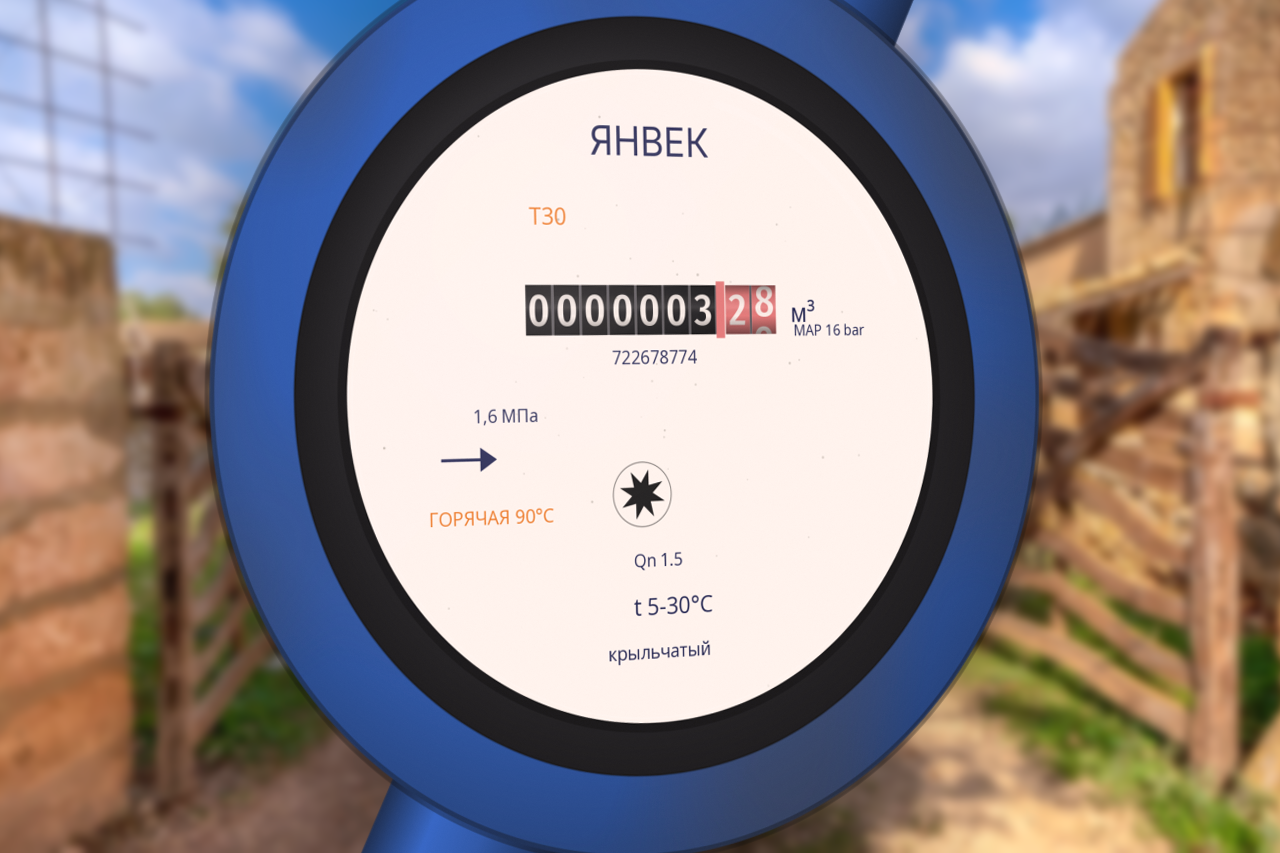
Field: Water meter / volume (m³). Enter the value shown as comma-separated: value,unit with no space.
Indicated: 3.28,m³
